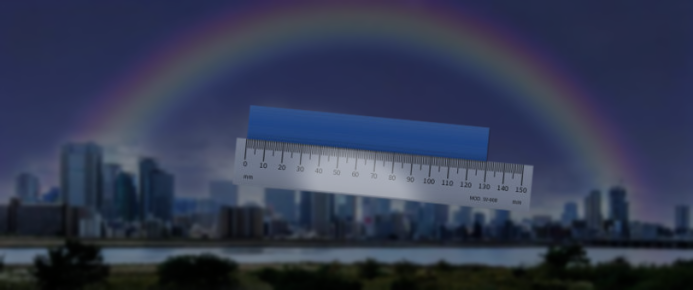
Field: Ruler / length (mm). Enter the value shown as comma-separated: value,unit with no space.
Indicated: 130,mm
